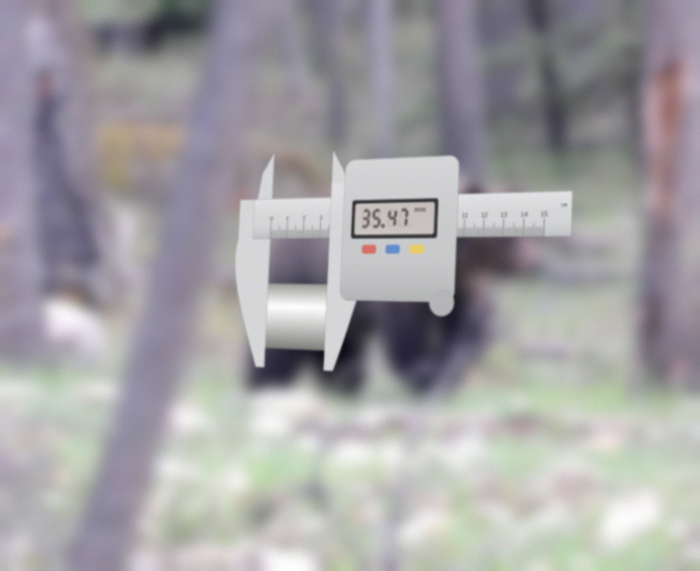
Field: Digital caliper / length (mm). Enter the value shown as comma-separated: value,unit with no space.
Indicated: 35.47,mm
